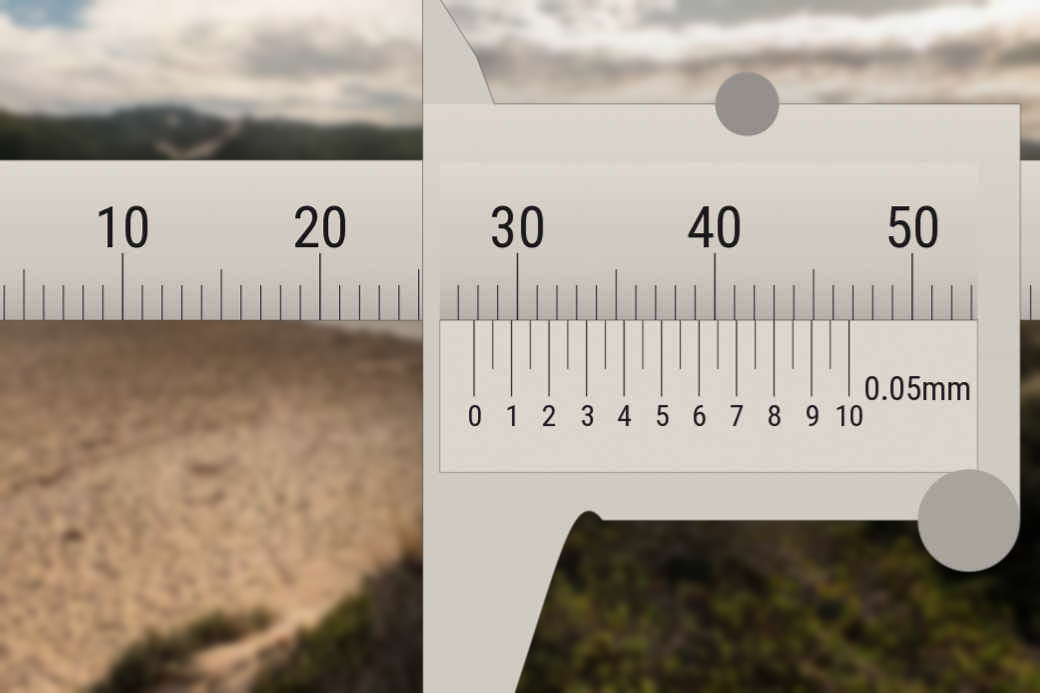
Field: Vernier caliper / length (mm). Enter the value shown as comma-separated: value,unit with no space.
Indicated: 27.8,mm
